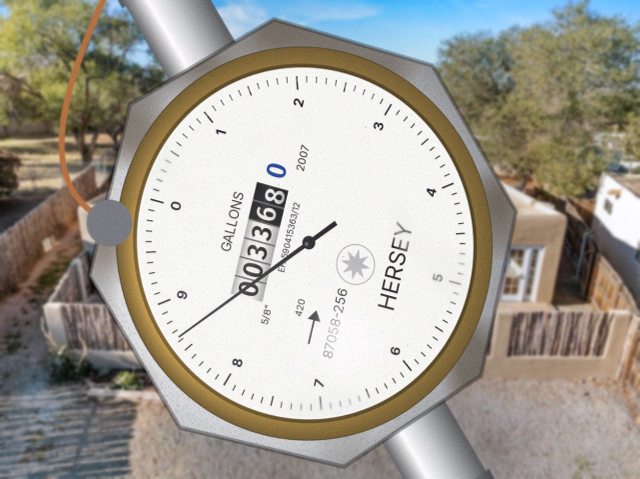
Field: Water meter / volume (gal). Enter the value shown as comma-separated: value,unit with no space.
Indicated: 33678.6,gal
